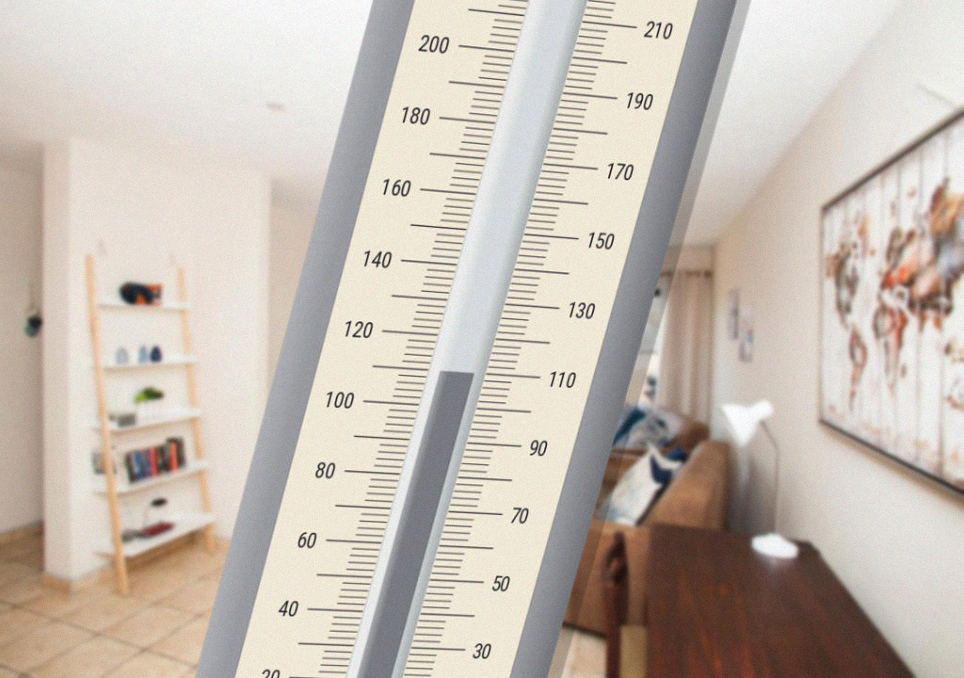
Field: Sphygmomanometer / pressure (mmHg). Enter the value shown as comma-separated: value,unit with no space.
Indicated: 110,mmHg
